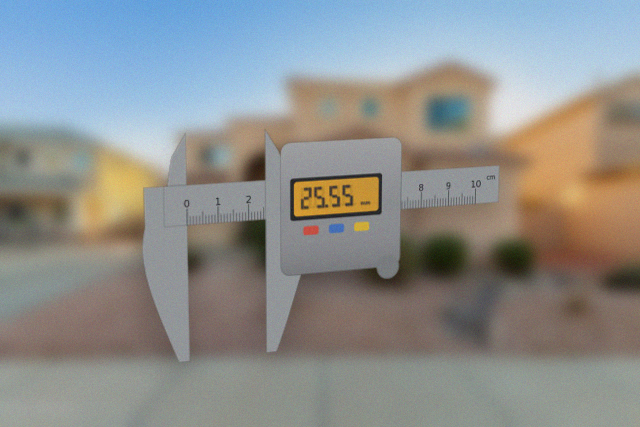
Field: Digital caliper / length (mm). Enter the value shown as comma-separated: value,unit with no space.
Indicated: 25.55,mm
